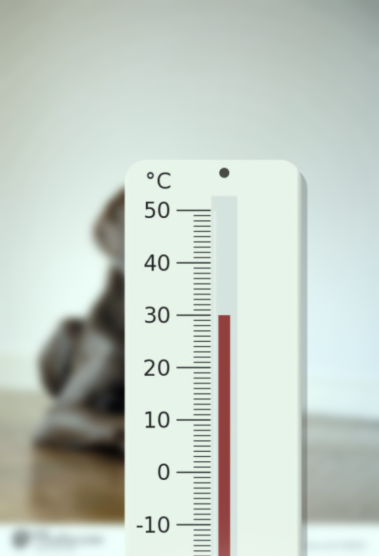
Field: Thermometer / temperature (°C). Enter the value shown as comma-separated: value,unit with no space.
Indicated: 30,°C
